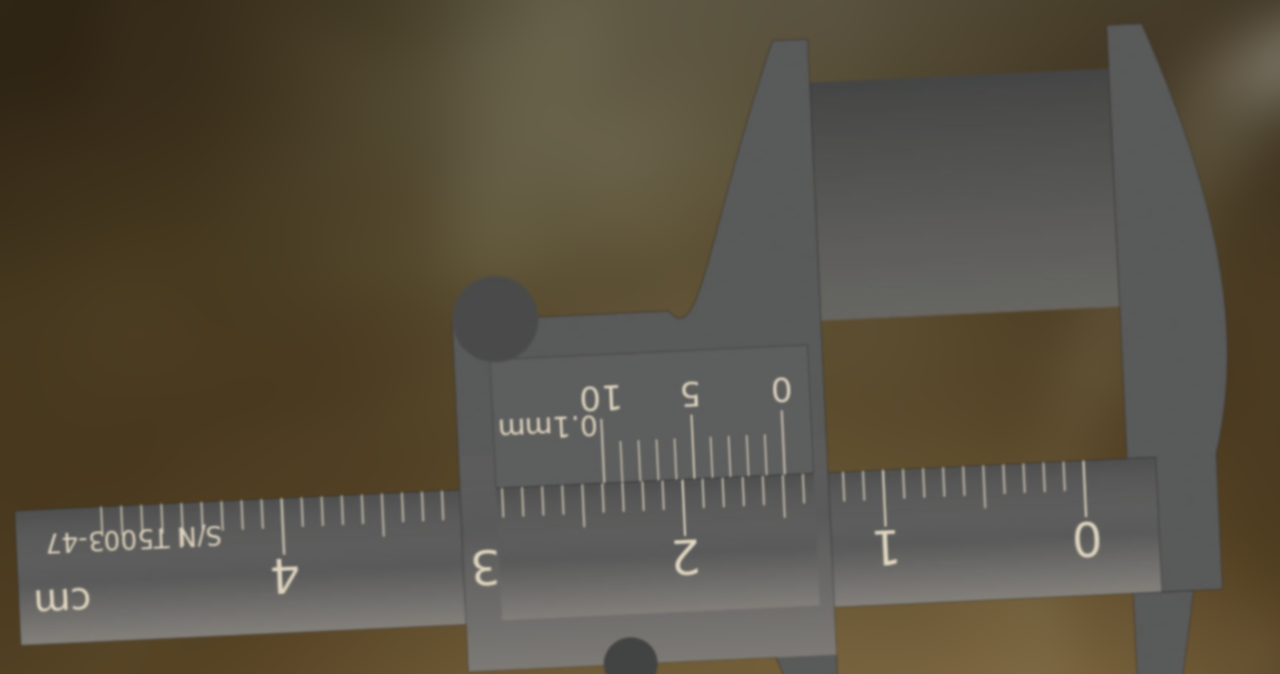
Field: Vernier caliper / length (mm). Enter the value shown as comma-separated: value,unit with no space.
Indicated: 14.9,mm
